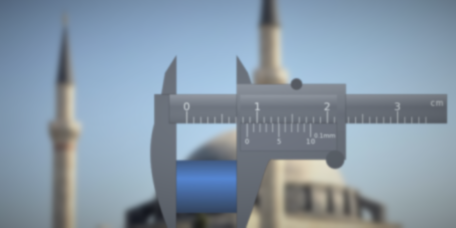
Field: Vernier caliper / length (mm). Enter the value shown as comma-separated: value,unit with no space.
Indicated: 8.6,mm
